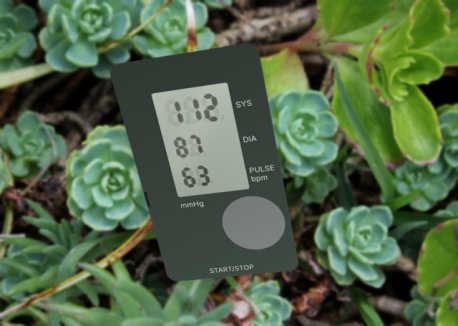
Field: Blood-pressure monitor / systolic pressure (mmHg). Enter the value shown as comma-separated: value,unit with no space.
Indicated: 112,mmHg
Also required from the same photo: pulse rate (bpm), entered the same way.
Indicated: 63,bpm
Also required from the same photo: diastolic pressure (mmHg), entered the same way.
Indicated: 87,mmHg
